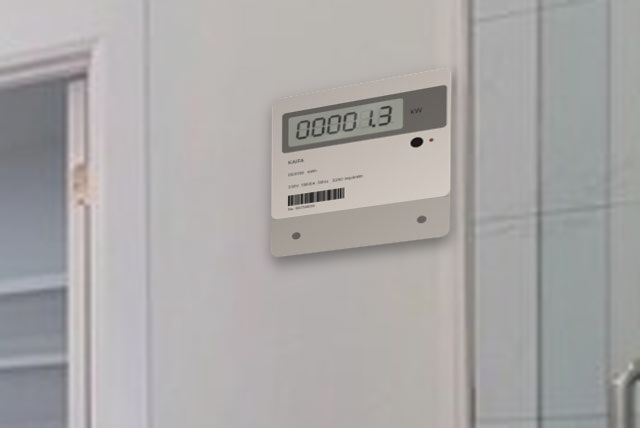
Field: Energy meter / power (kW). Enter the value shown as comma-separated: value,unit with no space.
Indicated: 1.3,kW
